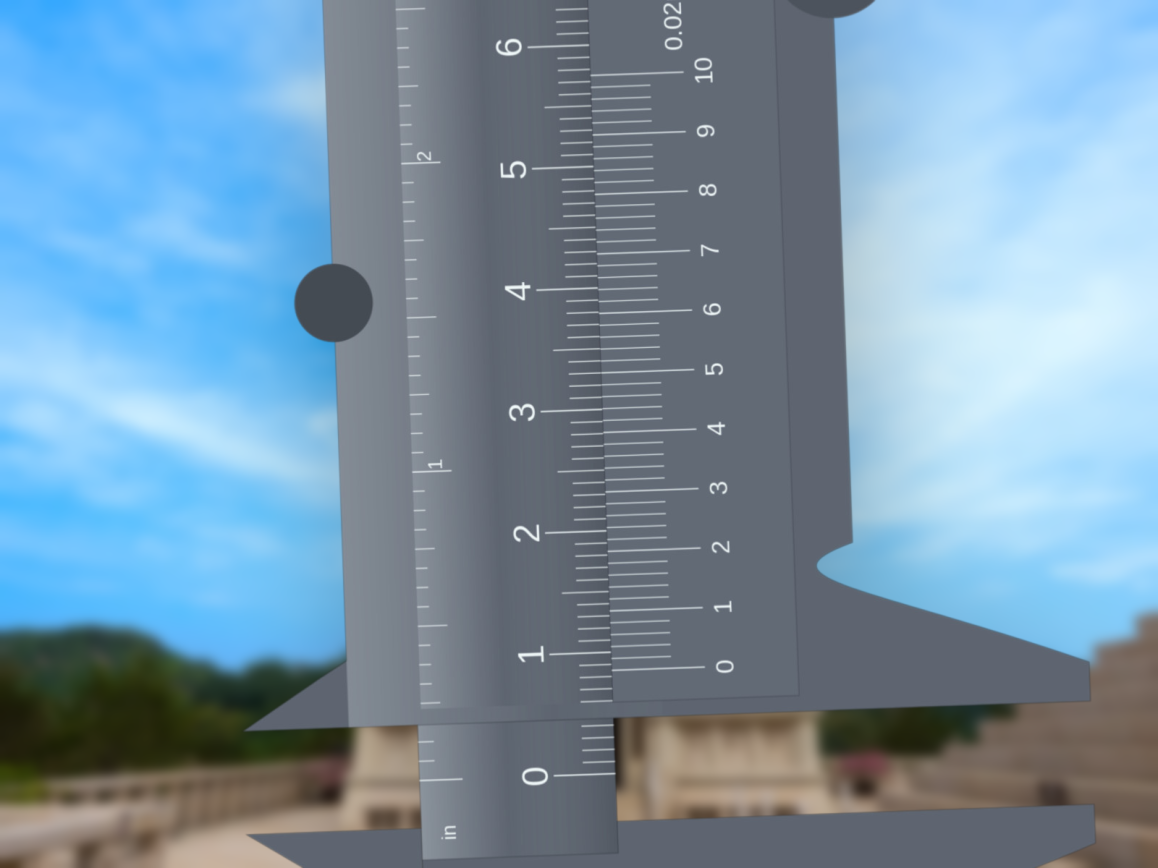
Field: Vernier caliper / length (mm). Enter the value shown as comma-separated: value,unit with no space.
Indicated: 8.5,mm
